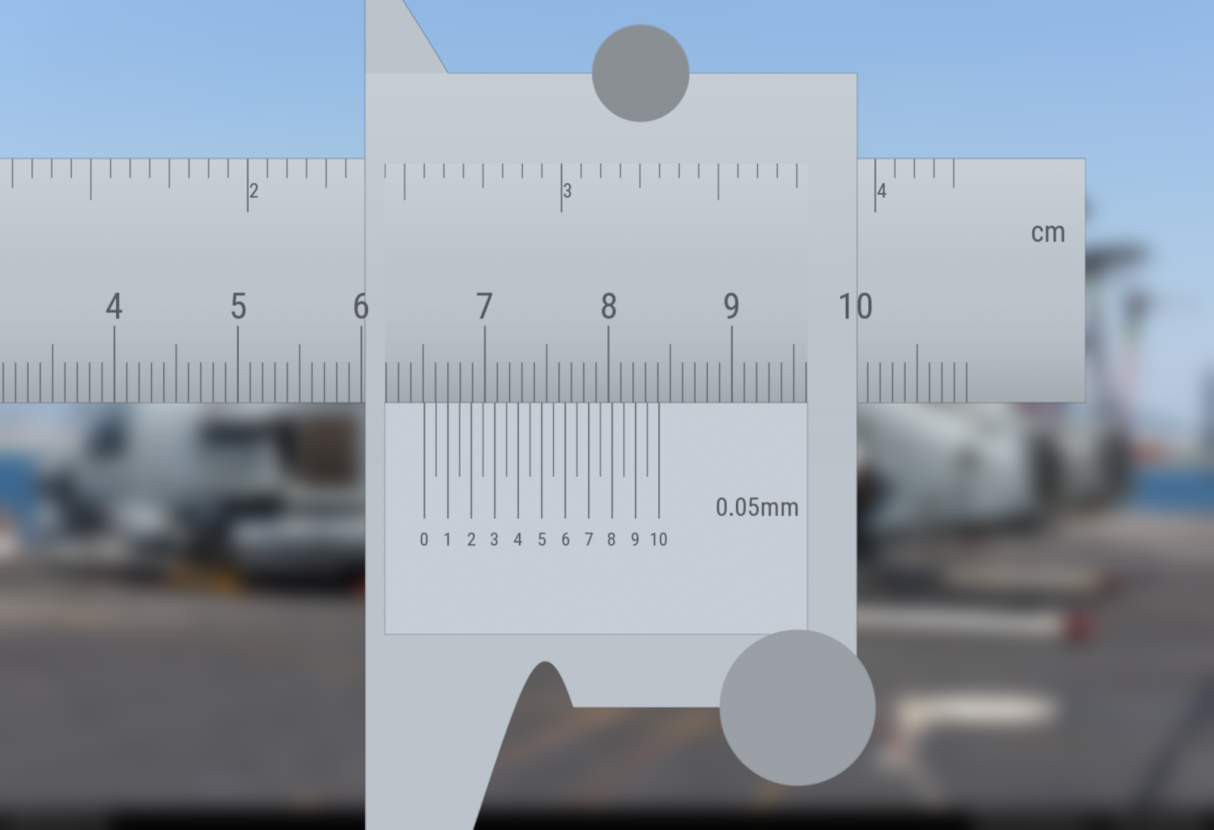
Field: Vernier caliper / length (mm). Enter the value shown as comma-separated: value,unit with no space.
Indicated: 65.1,mm
